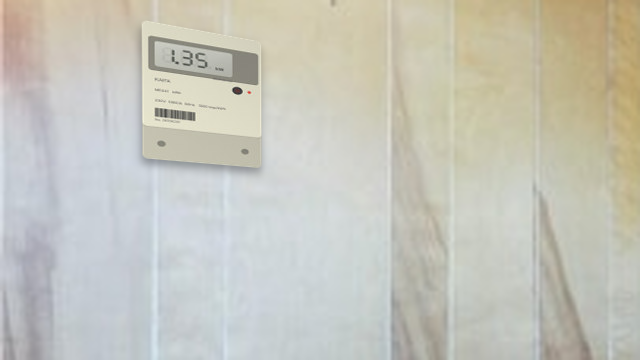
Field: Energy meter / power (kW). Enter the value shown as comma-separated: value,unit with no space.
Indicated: 1.35,kW
